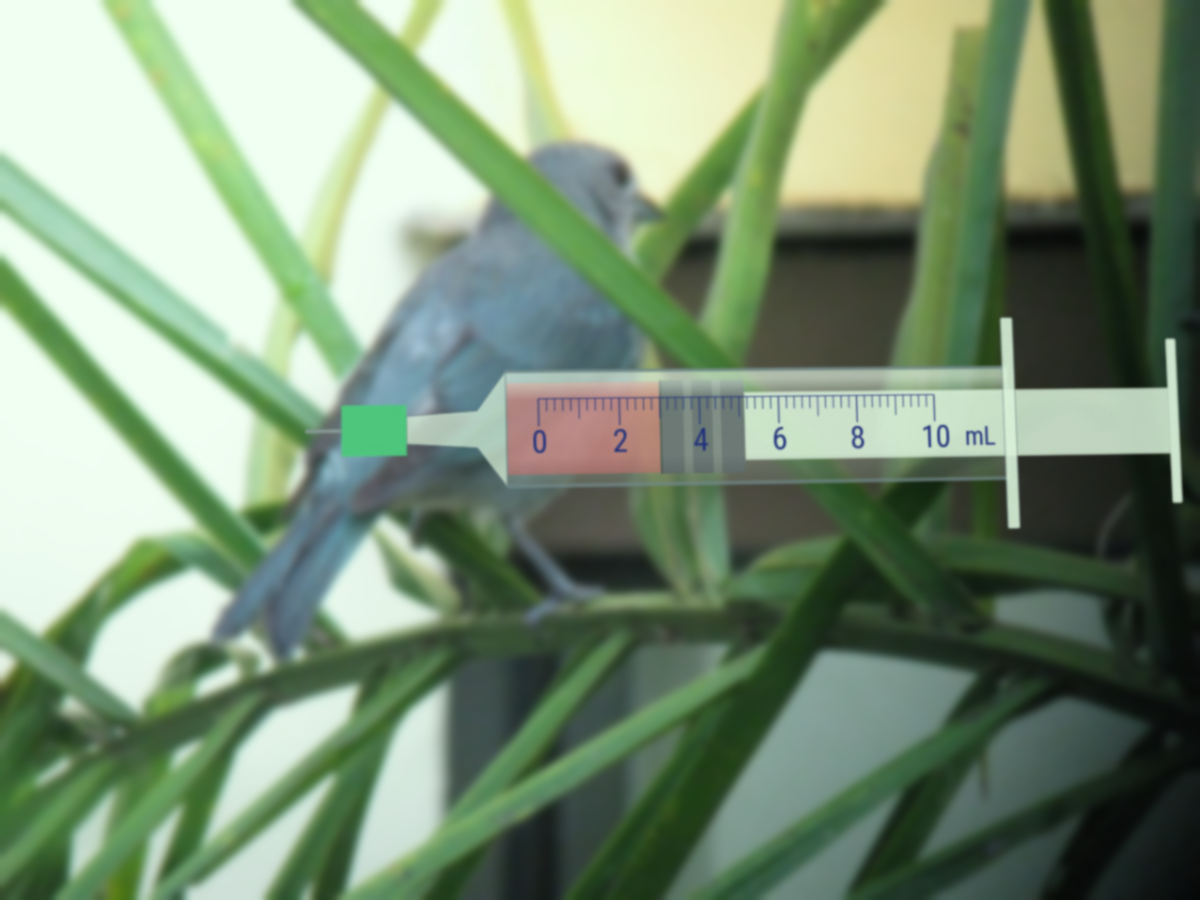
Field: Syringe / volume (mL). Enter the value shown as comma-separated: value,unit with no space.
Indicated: 3,mL
